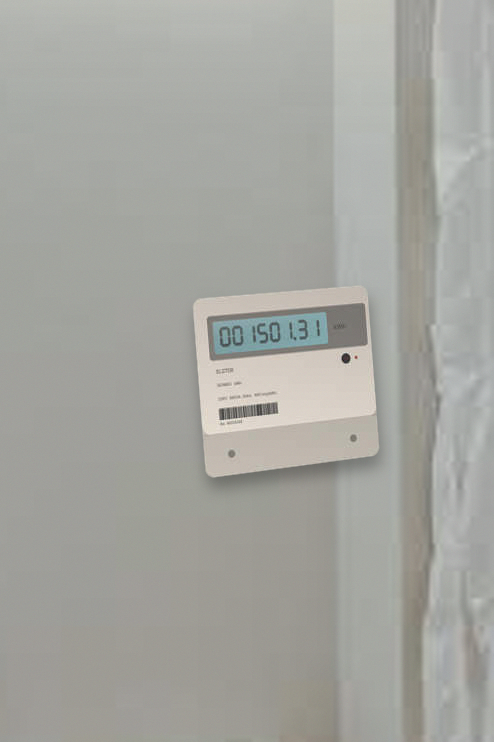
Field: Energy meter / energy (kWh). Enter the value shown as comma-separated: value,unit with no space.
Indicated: 1501.31,kWh
